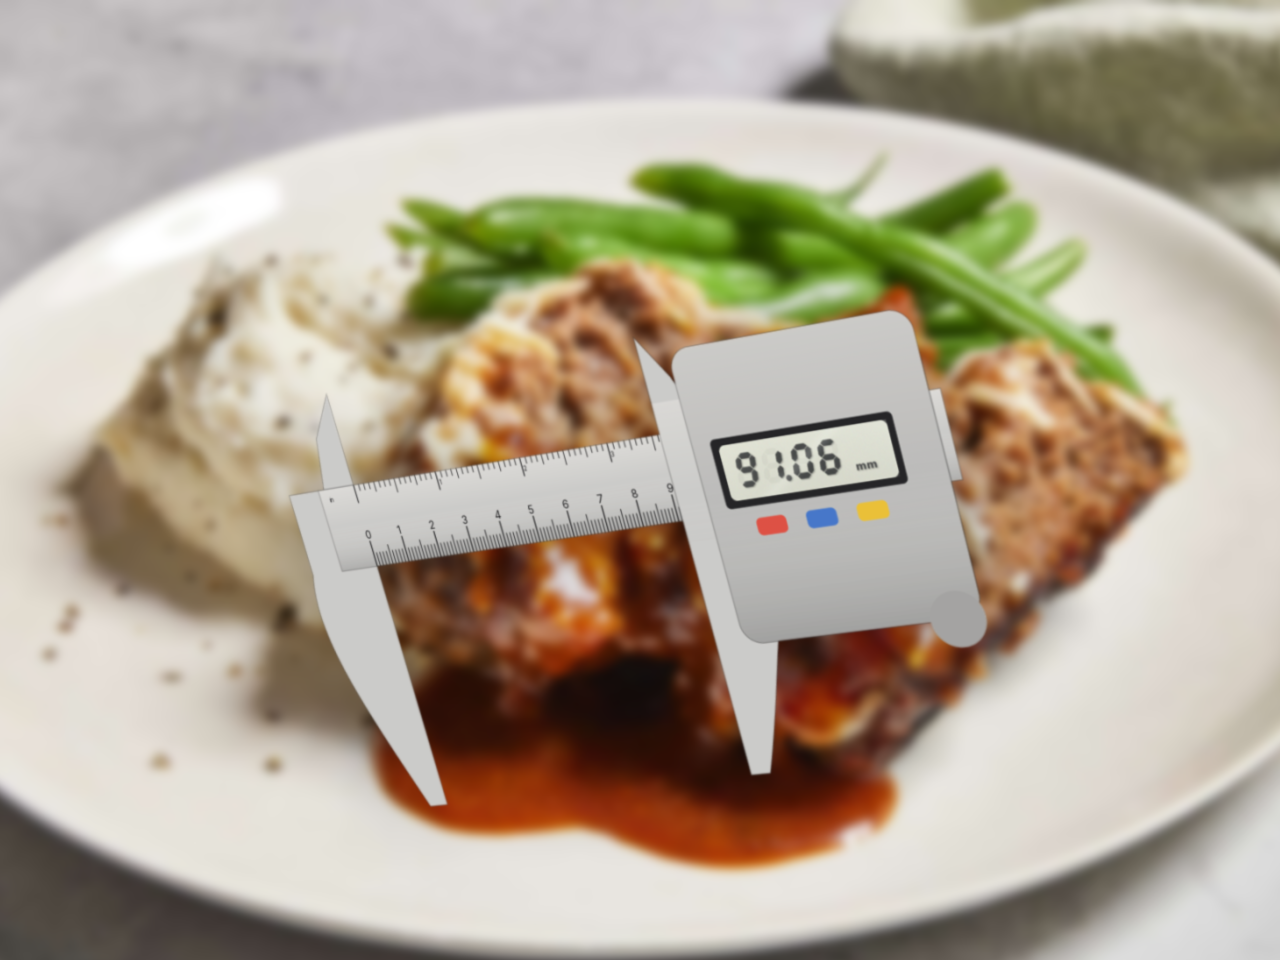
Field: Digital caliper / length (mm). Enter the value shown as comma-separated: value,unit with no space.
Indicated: 91.06,mm
